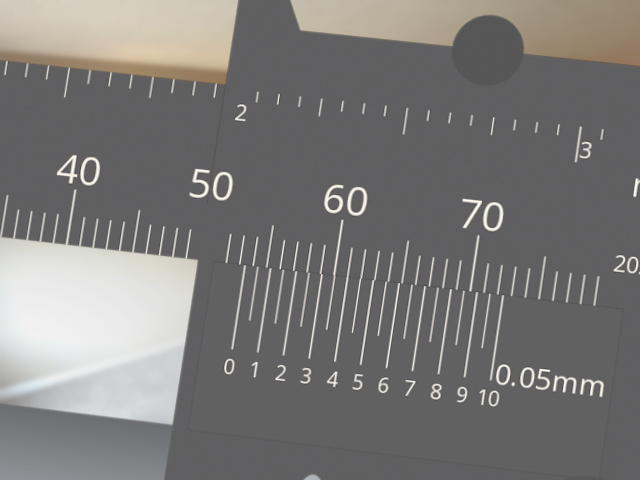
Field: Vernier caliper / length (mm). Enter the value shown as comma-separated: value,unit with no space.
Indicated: 53.4,mm
